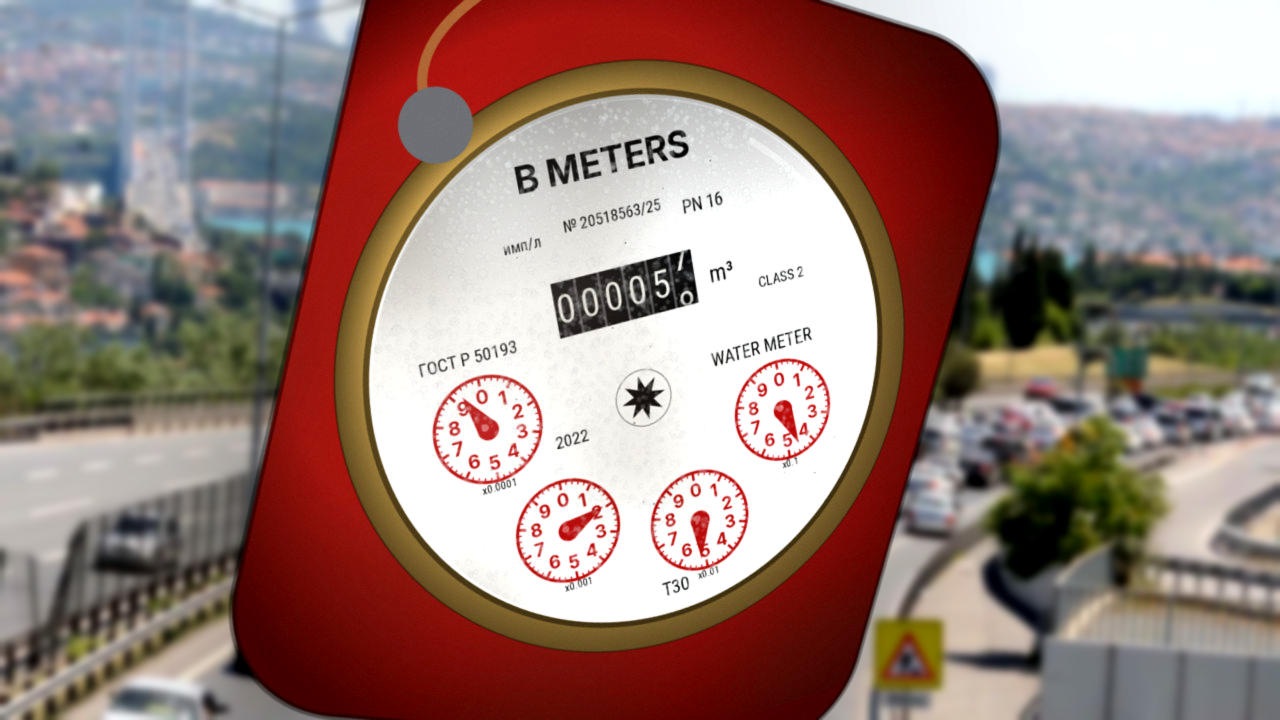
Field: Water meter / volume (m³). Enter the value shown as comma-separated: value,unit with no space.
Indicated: 57.4519,m³
